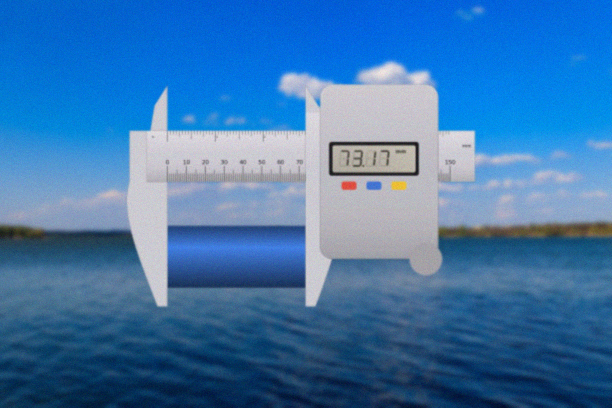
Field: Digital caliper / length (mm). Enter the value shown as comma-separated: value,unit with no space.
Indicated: 73.17,mm
